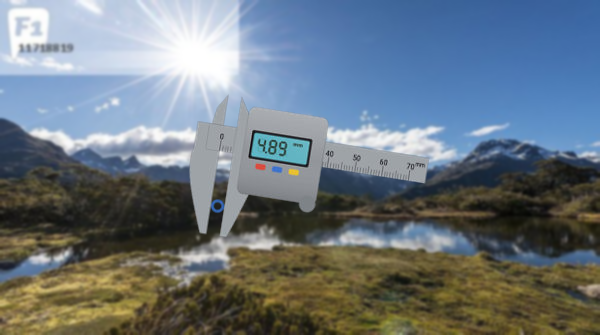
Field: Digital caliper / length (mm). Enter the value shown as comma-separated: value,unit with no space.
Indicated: 4.89,mm
